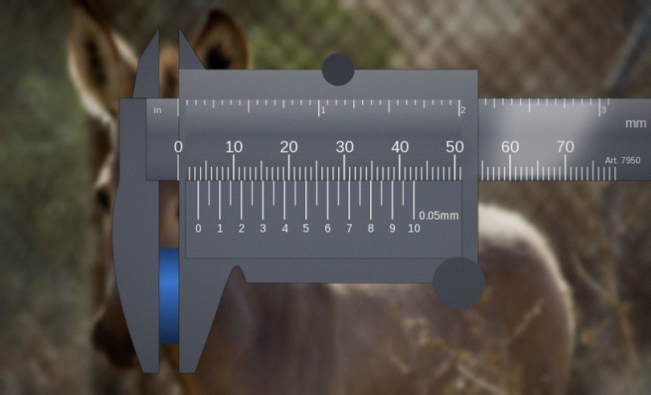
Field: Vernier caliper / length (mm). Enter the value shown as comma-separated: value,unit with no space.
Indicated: 3.6,mm
